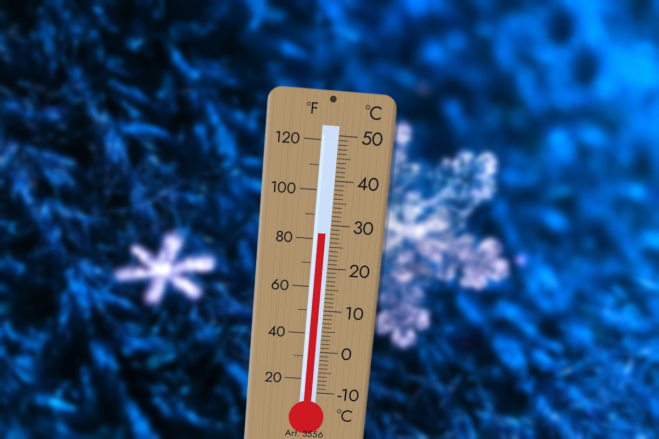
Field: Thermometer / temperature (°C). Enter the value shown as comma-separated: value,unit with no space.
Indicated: 28,°C
